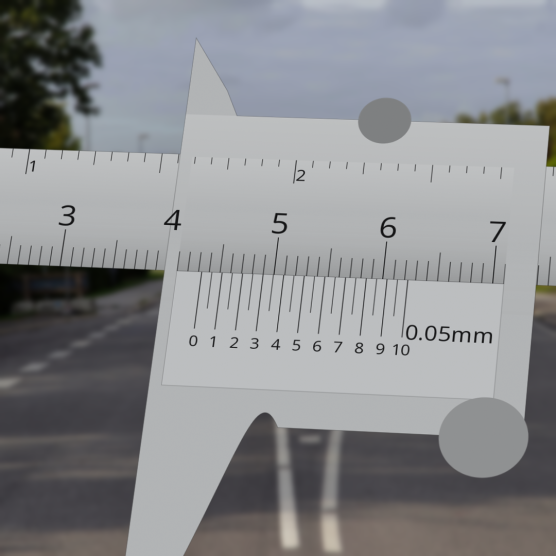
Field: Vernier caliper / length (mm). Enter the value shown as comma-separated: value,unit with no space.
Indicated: 43.3,mm
